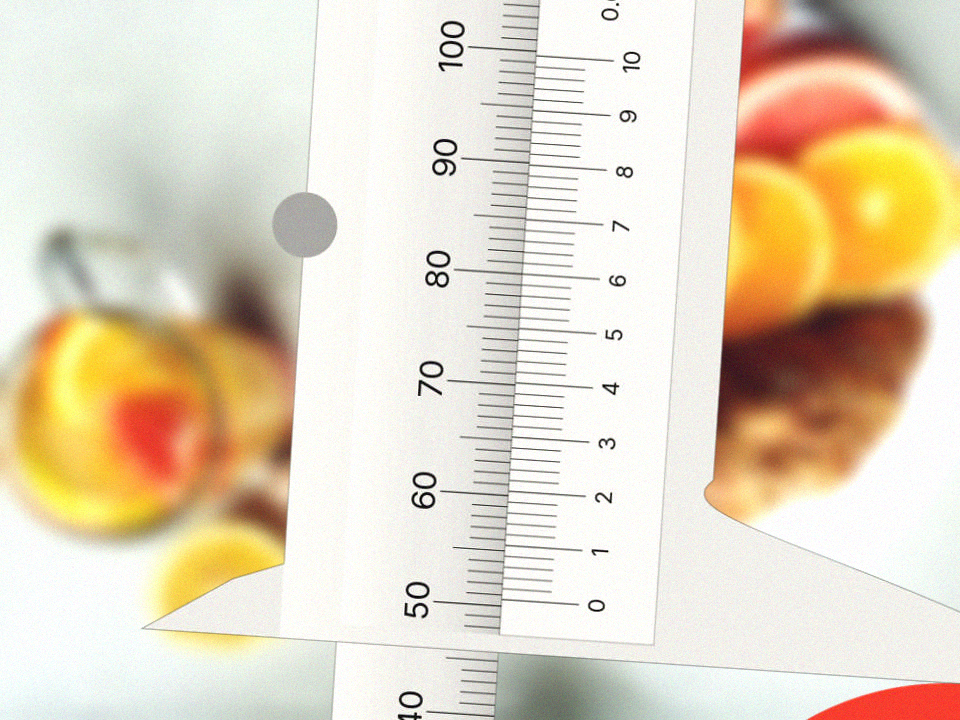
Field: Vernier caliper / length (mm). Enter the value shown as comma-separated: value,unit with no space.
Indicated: 50.6,mm
